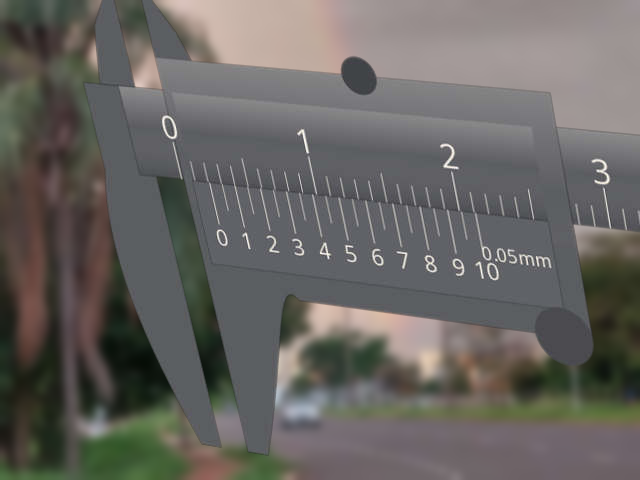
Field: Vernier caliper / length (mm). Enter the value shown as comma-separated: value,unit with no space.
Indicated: 2.1,mm
